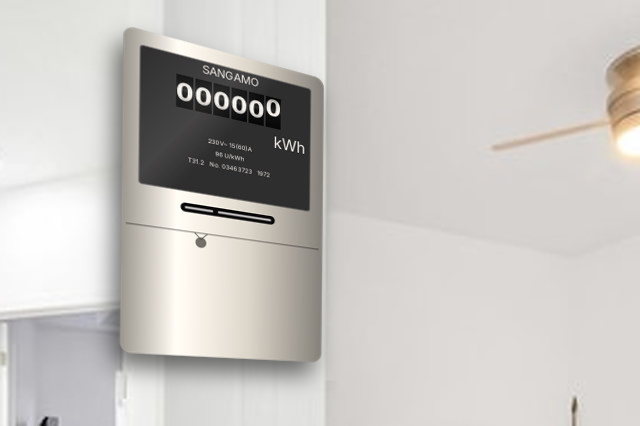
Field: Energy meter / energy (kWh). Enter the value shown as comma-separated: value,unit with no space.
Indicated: 0,kWh
